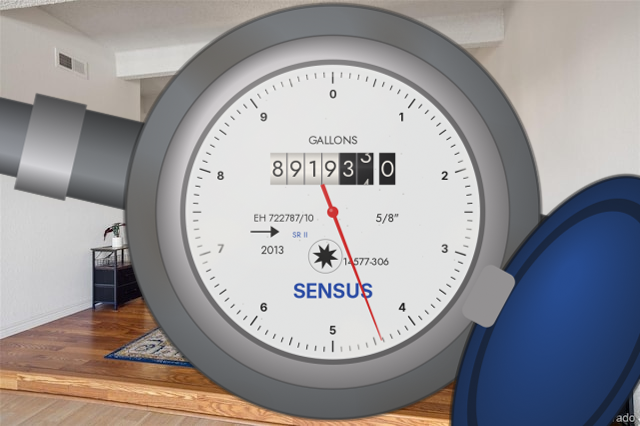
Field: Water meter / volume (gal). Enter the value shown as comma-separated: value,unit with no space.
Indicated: 8919334.4,gal
